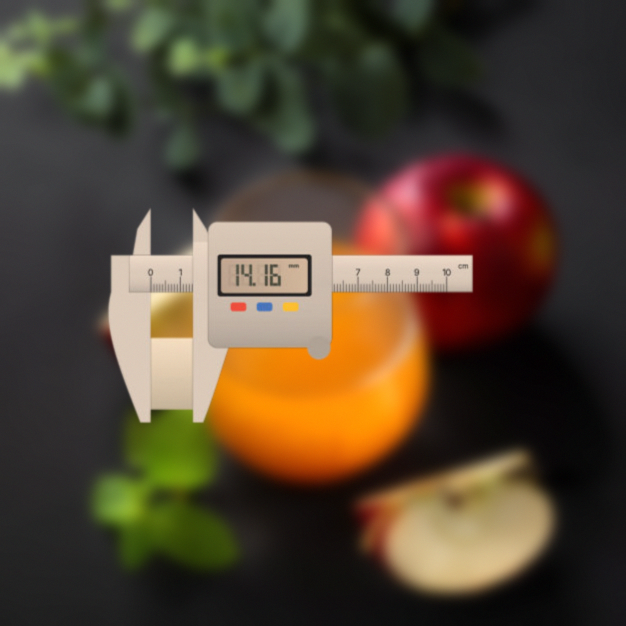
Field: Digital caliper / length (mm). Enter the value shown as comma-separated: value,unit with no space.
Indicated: 14.16,mm
